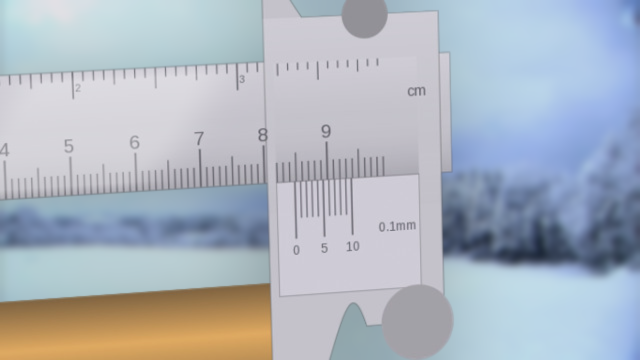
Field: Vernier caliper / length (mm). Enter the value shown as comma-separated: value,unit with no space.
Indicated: 84.8,mm
